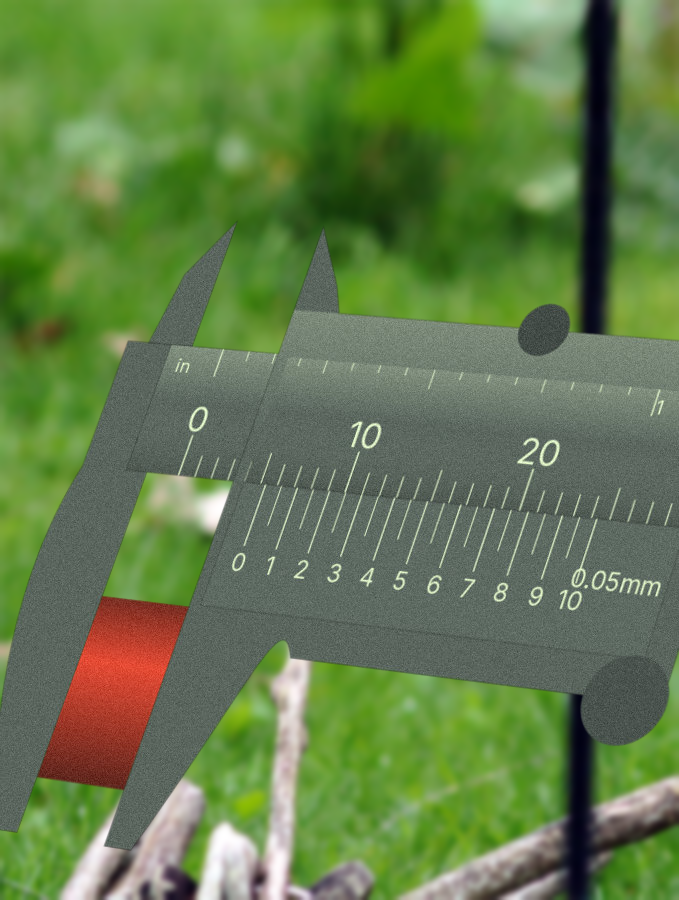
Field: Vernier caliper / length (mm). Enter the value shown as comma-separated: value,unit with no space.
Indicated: 5.3,mm
